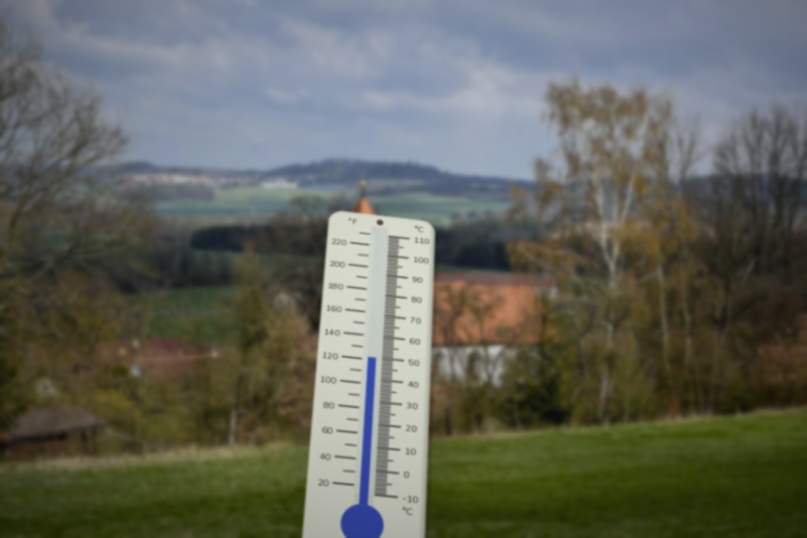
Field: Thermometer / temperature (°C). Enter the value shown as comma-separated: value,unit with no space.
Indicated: 50,°C
